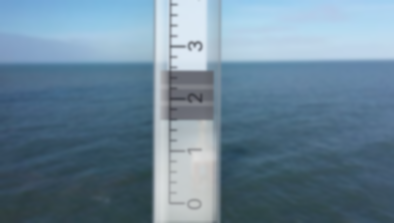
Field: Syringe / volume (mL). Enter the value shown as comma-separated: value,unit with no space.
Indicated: 1.6,mL
